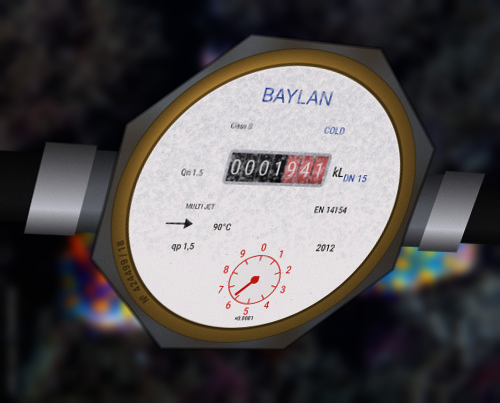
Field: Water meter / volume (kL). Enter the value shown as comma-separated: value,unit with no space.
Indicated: 1.9416,kL
